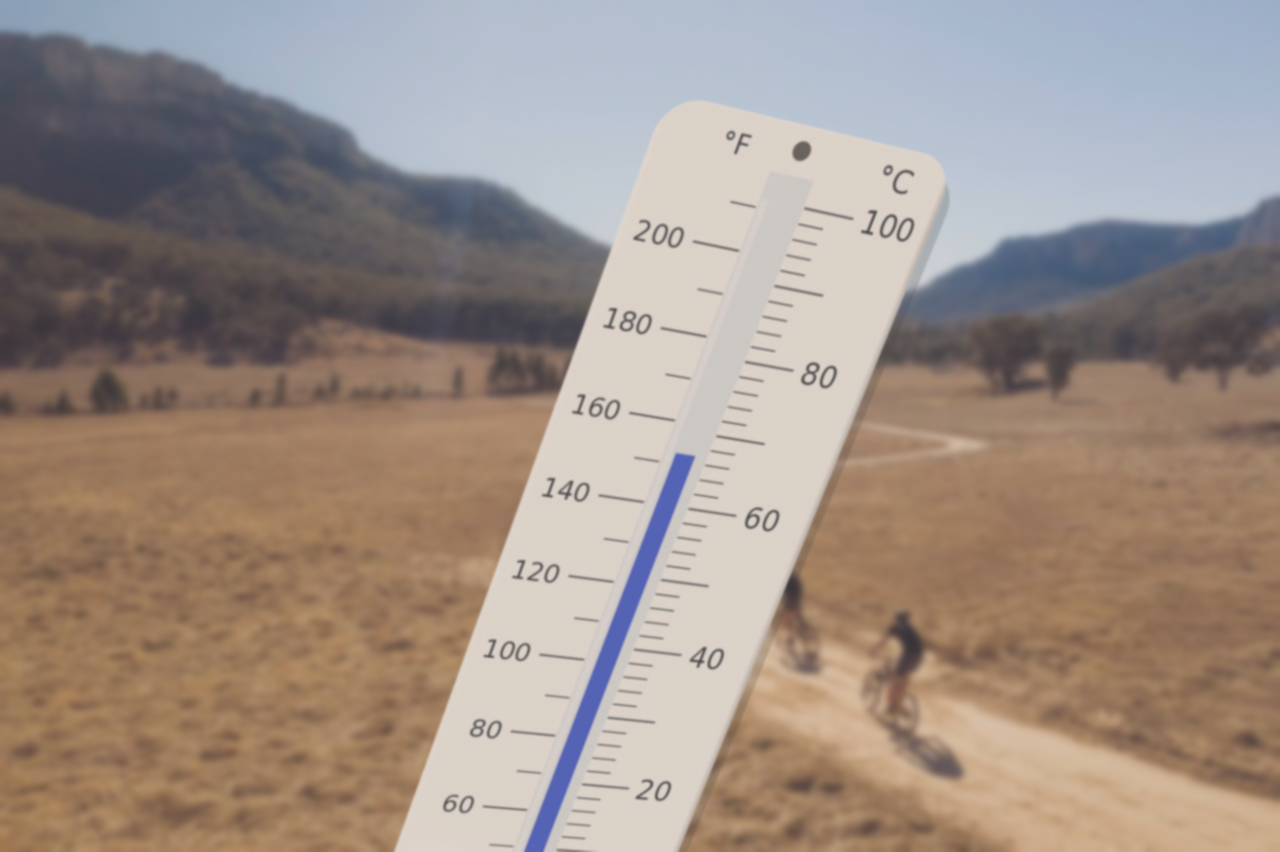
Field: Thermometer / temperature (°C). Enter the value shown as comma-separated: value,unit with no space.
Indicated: 67,°C
